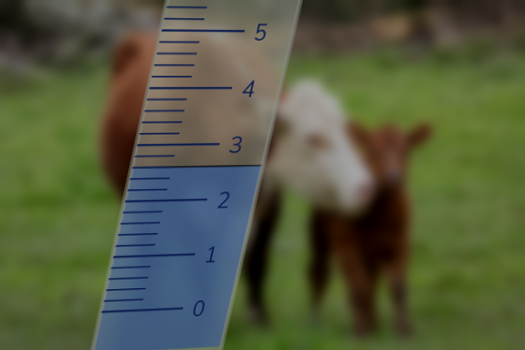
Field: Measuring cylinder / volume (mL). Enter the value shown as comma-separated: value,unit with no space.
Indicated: 2.6,mL
